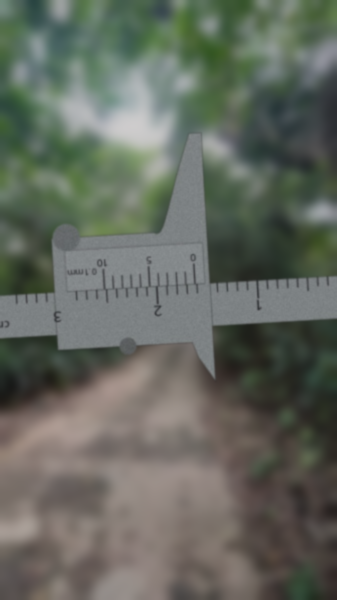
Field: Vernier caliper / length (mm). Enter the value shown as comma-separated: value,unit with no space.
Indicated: 16.2,mm
